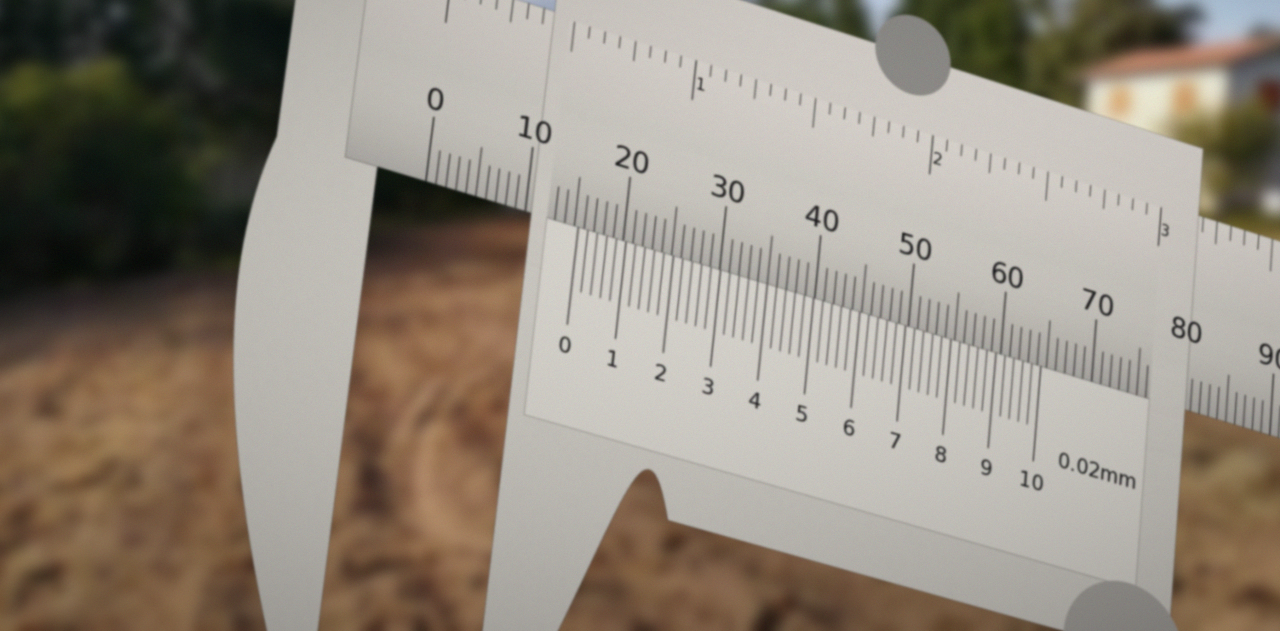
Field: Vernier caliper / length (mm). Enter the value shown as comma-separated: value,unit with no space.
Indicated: 15.4,mm
